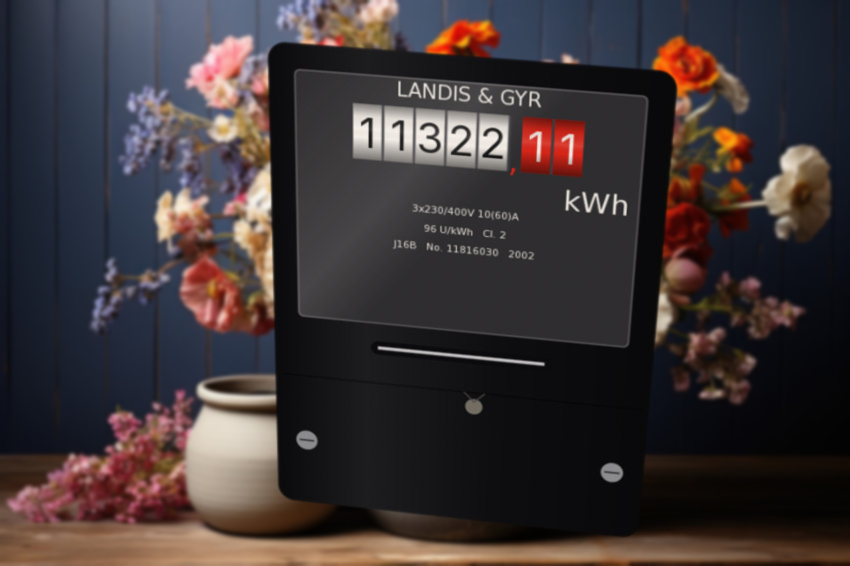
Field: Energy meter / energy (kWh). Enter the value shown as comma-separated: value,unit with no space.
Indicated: 11322.11,kWh
